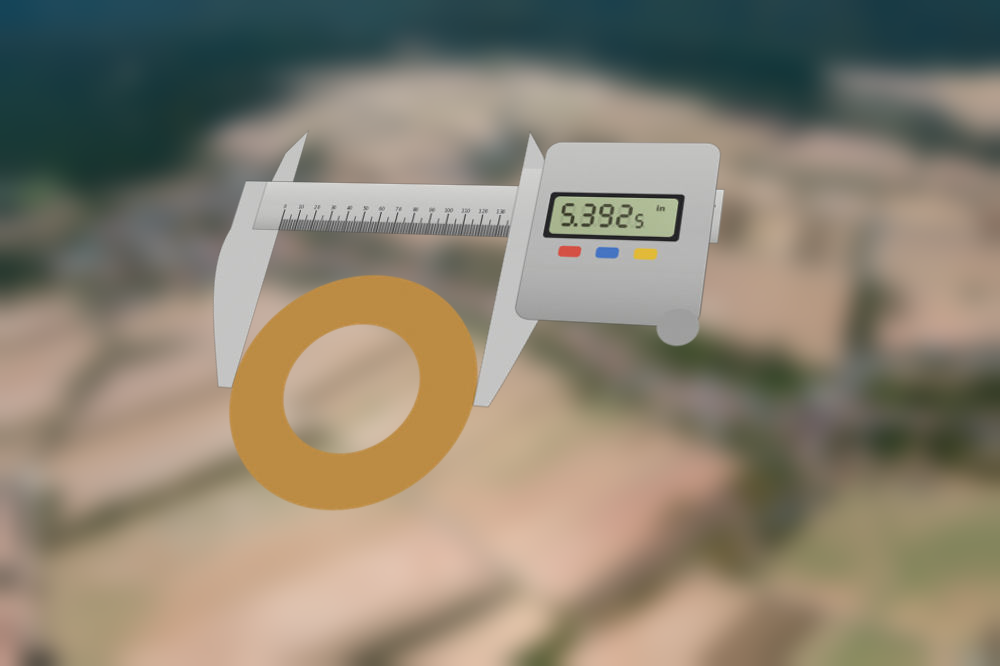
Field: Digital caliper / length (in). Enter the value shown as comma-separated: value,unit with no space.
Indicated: 5.3925,in
